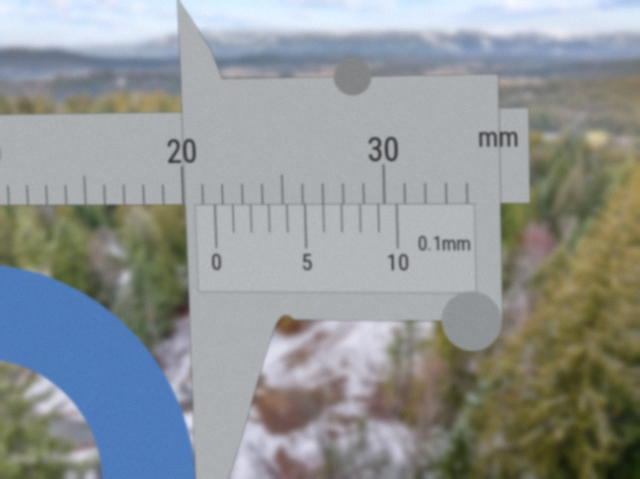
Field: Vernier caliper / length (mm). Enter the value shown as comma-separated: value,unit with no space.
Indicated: 21.6,mm
